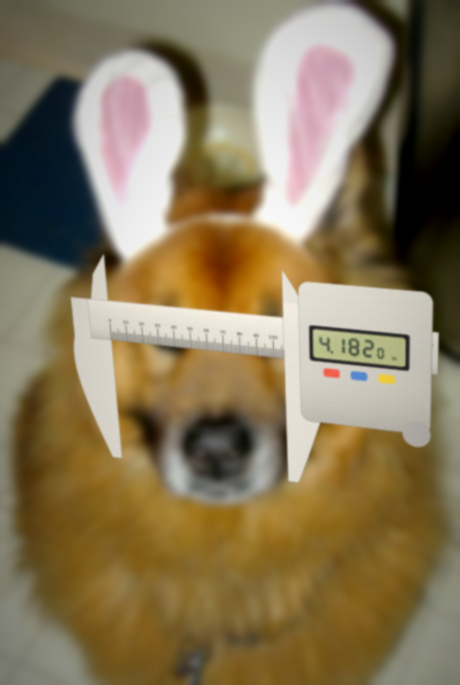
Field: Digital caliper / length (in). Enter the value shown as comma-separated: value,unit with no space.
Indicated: 4.1820,in
